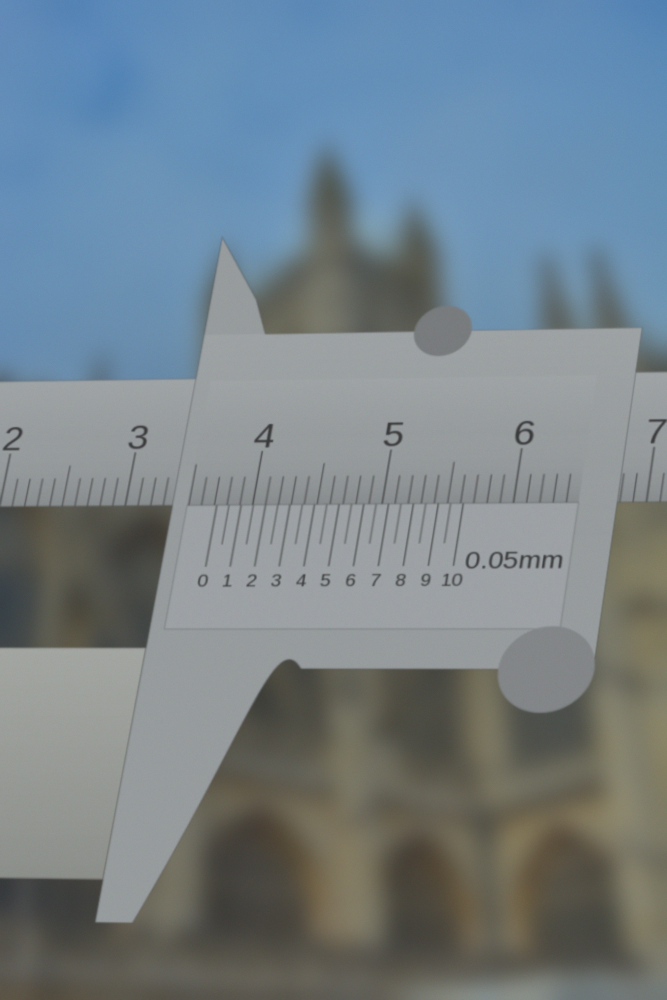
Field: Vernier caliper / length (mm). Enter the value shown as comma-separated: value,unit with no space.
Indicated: 37.2,mm
